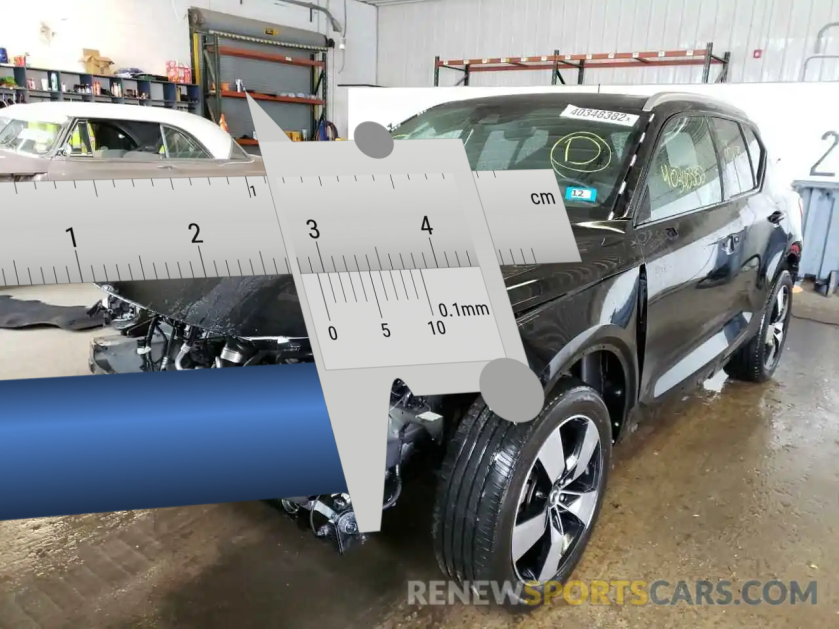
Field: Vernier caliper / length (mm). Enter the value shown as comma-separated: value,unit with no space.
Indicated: 29.4,mm
